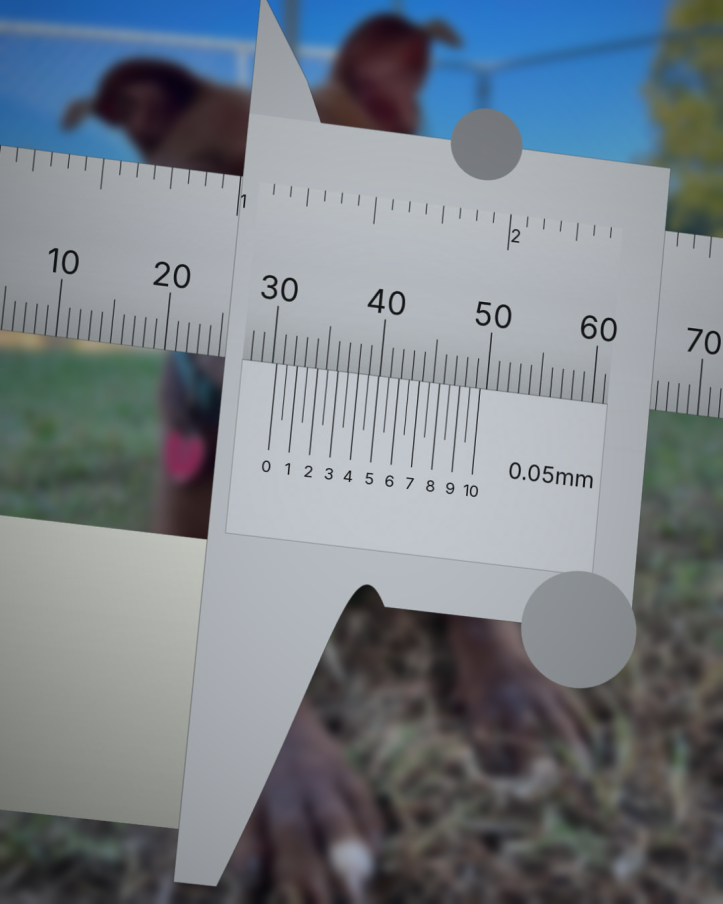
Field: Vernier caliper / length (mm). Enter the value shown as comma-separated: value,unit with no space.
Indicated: 30.4,mm
